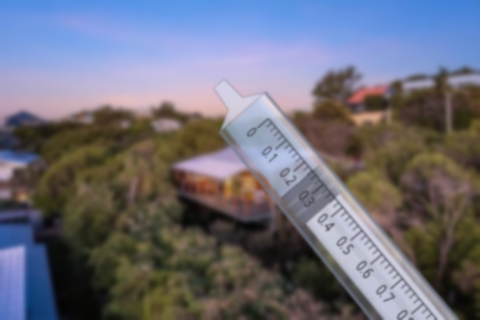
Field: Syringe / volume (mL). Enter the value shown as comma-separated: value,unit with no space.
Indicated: 0.24,mL
